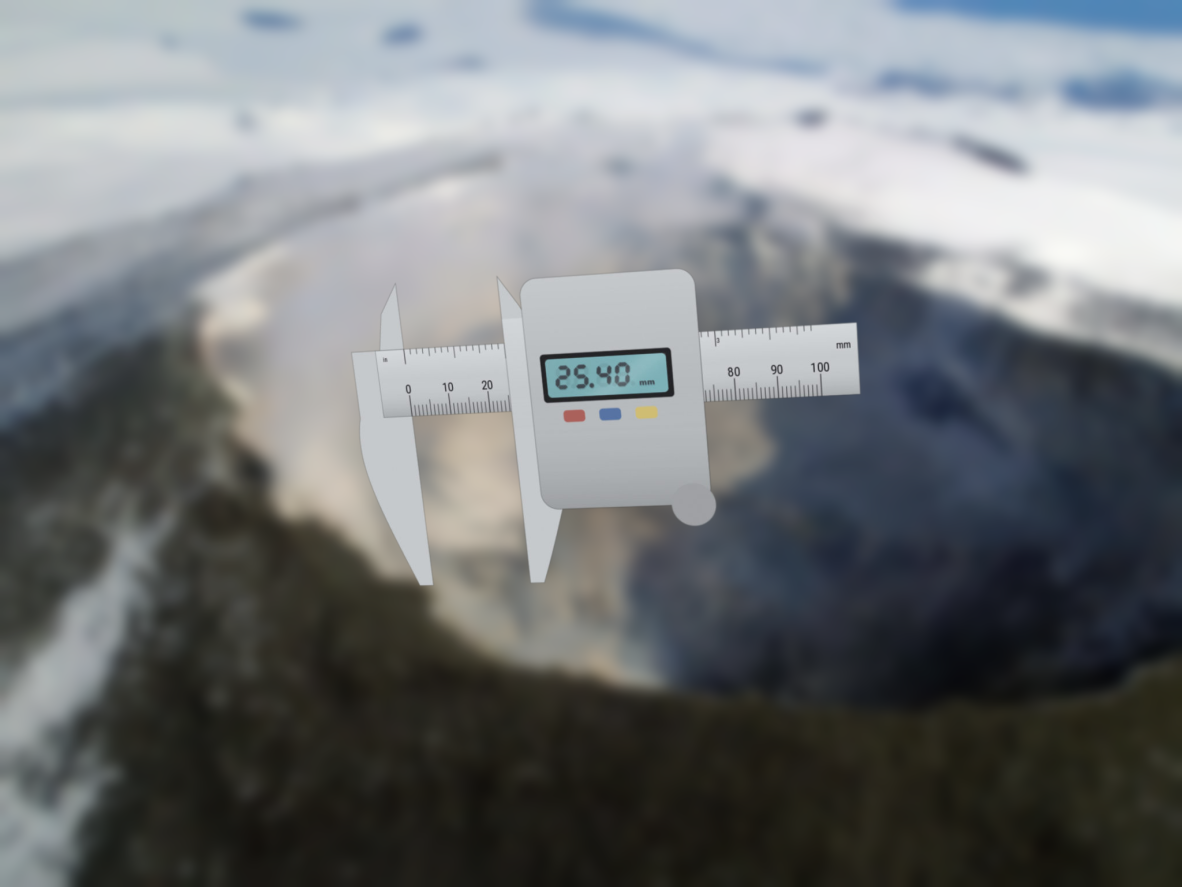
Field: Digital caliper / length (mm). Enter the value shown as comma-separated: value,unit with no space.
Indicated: 25.40,mm
